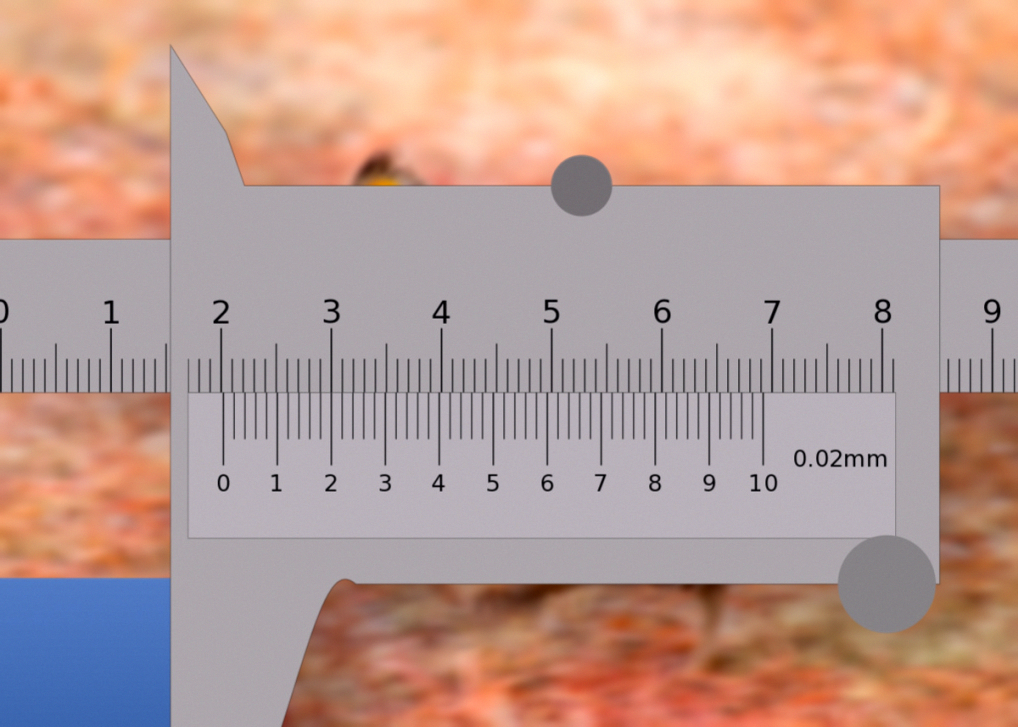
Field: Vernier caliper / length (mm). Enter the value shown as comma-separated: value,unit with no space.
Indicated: 20.2,mm
